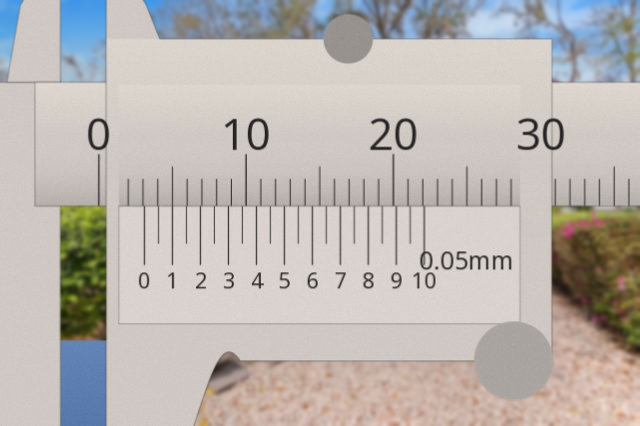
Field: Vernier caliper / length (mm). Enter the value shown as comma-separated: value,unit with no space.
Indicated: 3.1,mm
